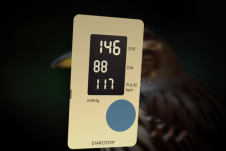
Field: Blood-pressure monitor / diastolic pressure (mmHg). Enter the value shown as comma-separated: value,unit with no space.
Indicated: 88,mmHg
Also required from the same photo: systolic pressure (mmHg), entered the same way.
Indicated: 146,mmHg
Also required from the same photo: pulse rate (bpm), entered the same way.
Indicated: 117,bpm
